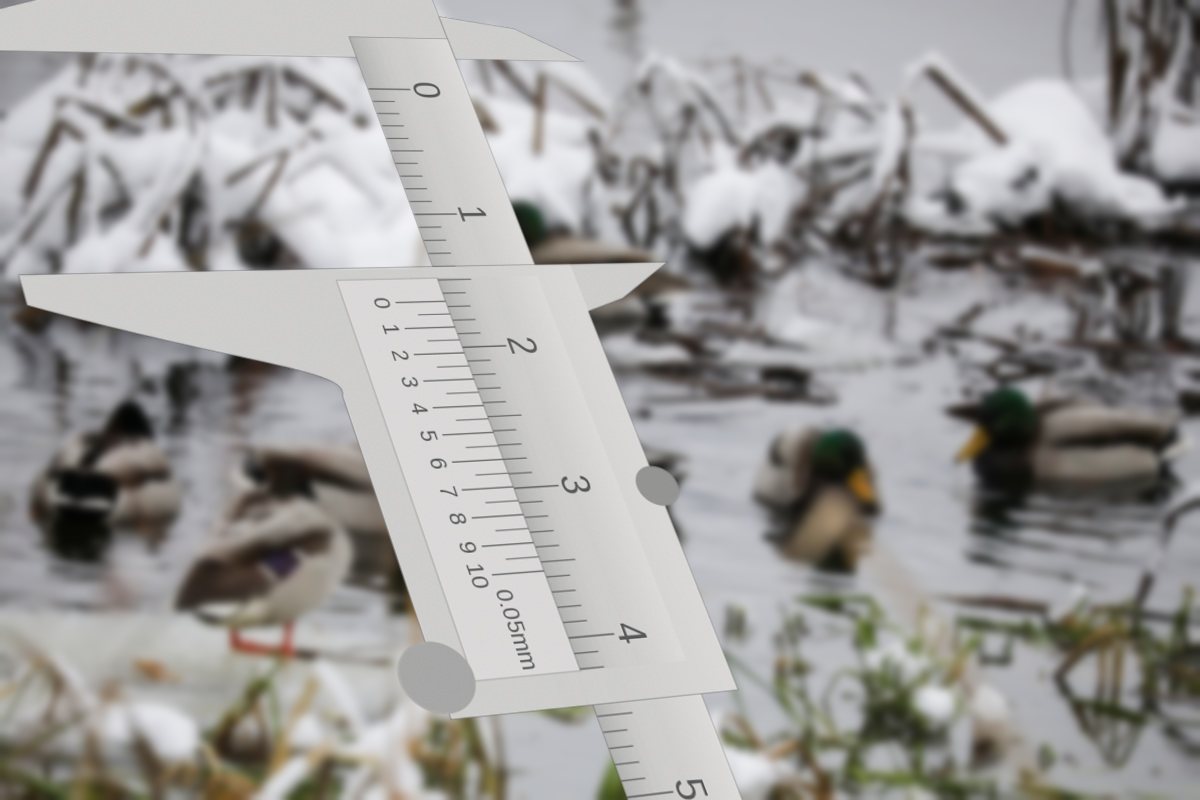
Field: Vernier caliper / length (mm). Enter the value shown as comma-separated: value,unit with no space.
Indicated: 16.6,mm
